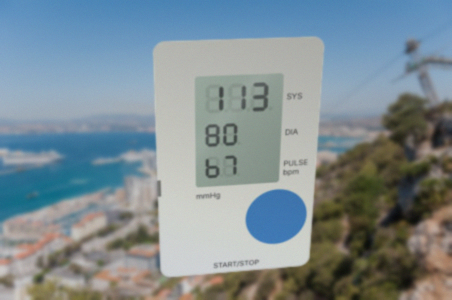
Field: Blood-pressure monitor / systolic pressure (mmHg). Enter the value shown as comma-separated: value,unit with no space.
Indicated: 113,mmHg
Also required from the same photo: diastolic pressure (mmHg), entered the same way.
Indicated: 80,mmHg
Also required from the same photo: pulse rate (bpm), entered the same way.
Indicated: 67,bpm
